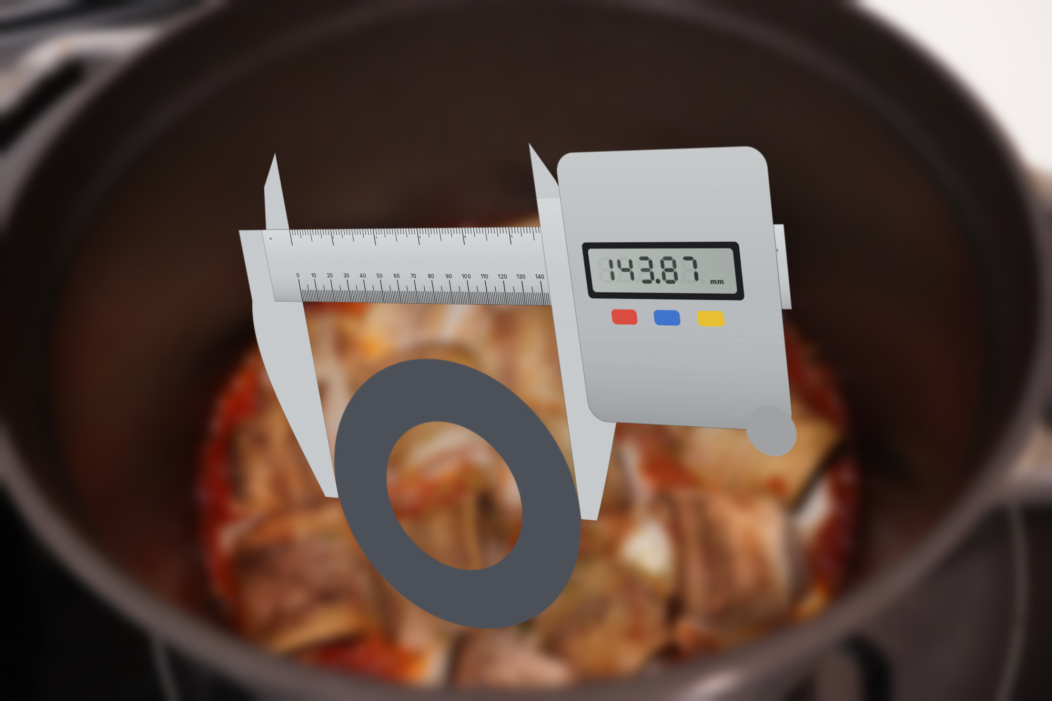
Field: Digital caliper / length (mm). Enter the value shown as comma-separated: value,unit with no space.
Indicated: 143.87,mm
